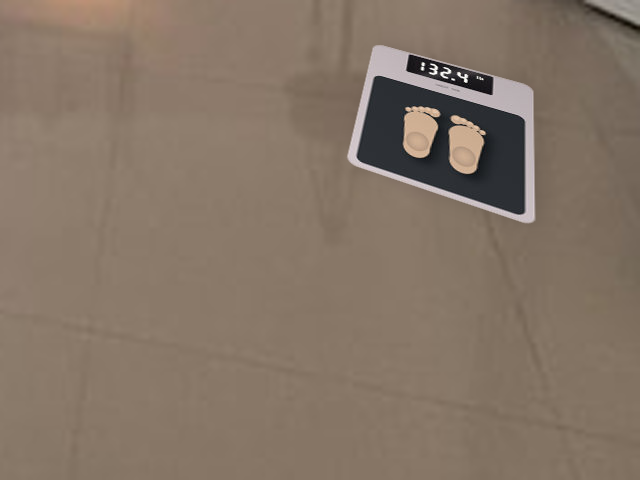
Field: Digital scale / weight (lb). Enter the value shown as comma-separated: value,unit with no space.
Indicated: 132.4,lb
